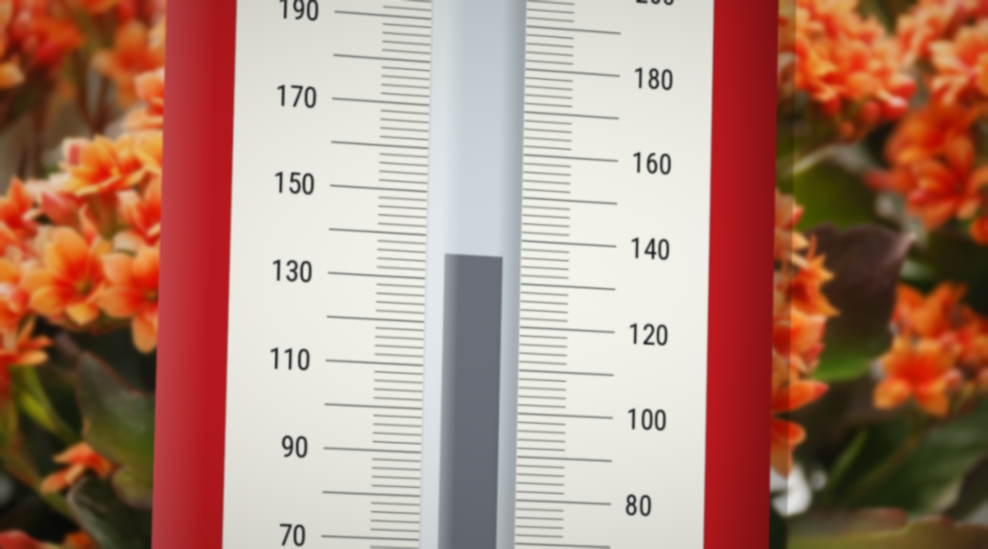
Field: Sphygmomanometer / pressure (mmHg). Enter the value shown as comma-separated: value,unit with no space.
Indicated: 136,mmHg
